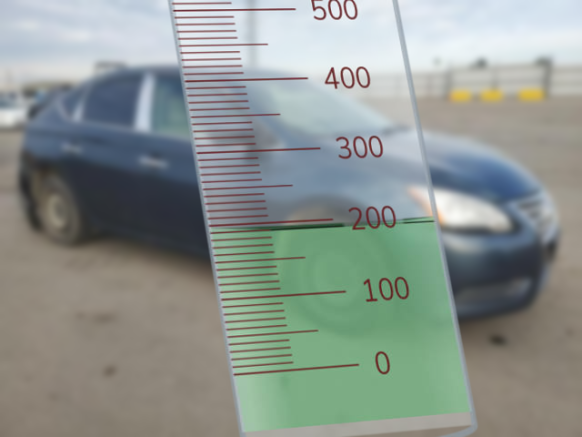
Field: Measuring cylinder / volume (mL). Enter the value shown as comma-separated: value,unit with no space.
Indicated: 190,mL
